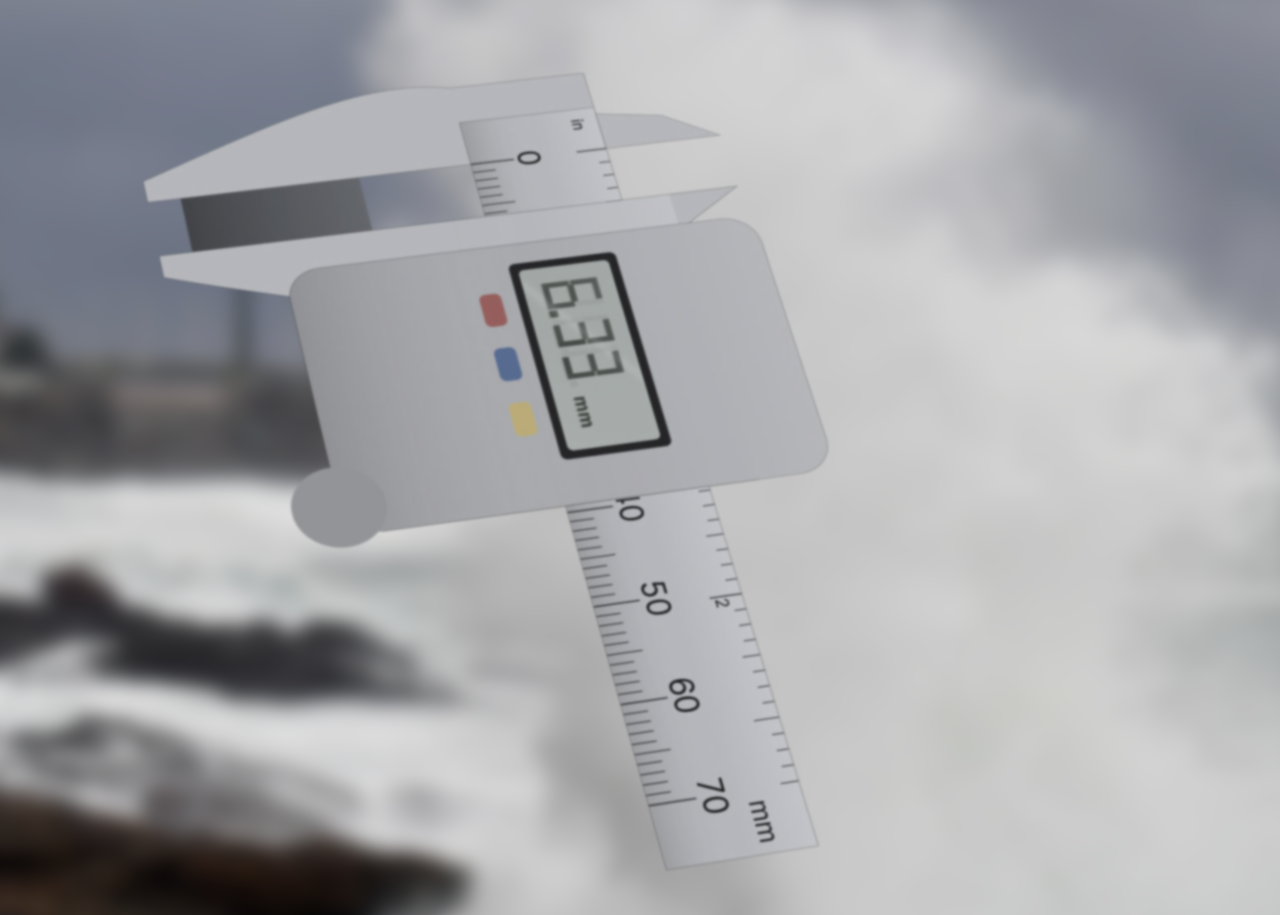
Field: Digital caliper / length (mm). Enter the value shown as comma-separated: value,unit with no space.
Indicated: 6.33,mm
